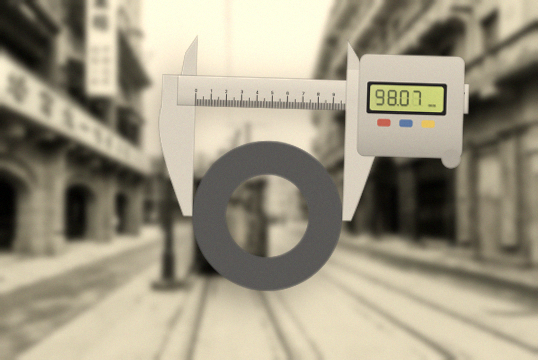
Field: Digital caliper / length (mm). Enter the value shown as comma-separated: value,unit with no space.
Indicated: 98.07,mm
